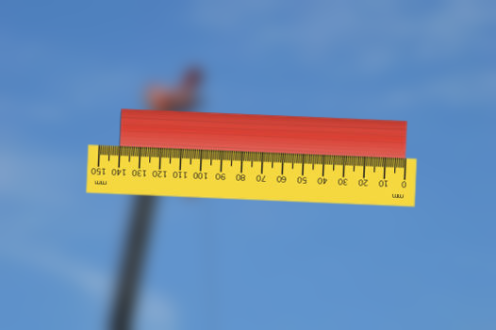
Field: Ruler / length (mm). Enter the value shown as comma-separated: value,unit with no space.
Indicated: 140,mm
